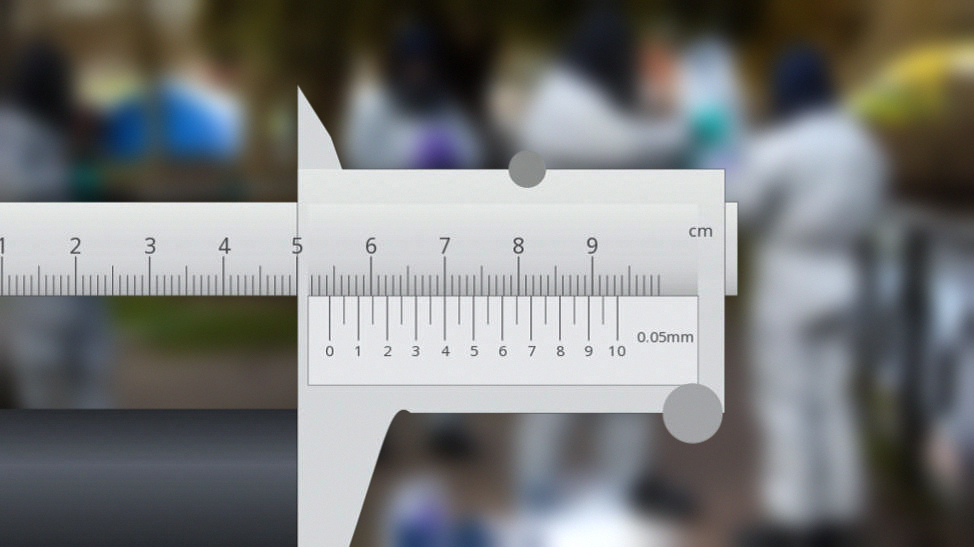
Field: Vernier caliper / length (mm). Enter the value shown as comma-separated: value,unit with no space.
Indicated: 54.4,mm
